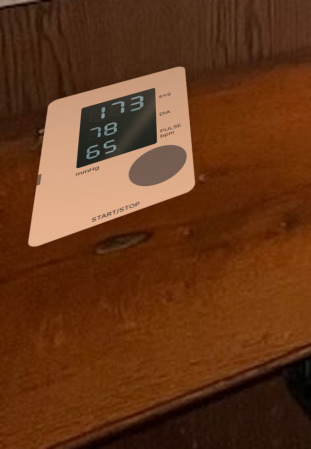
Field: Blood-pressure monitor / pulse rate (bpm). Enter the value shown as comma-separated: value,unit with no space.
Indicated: 65,bpm
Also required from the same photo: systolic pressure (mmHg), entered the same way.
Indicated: 173,mmHg
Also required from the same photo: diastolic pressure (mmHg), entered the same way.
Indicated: 78,mmHg
